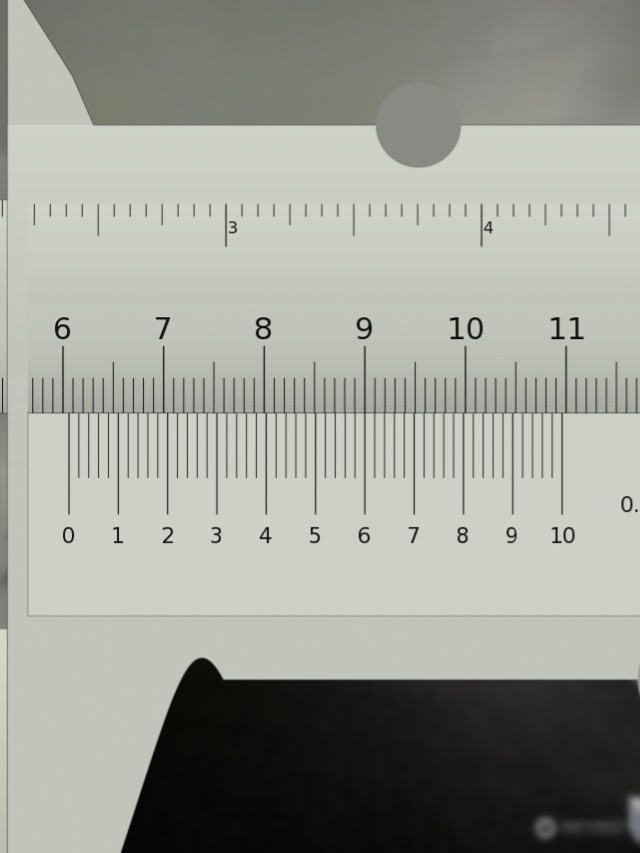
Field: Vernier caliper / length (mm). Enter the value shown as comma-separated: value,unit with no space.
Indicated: 60.6,mm
